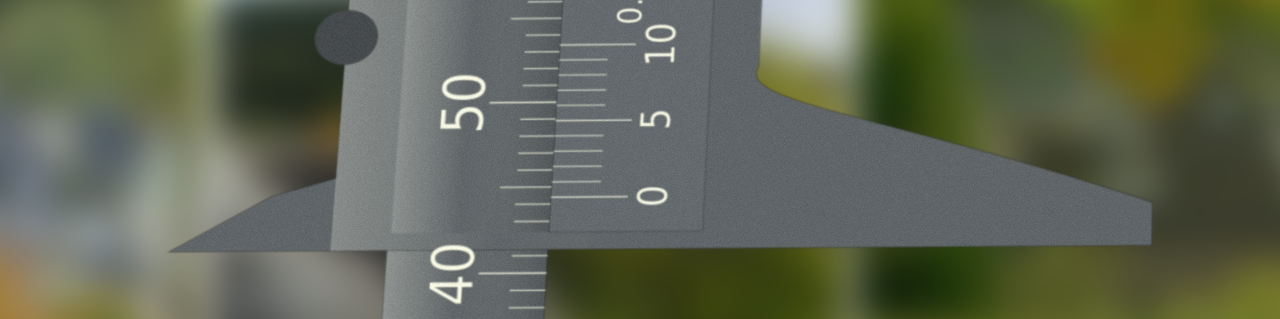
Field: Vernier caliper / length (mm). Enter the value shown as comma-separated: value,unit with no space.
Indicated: 44.4,mm
